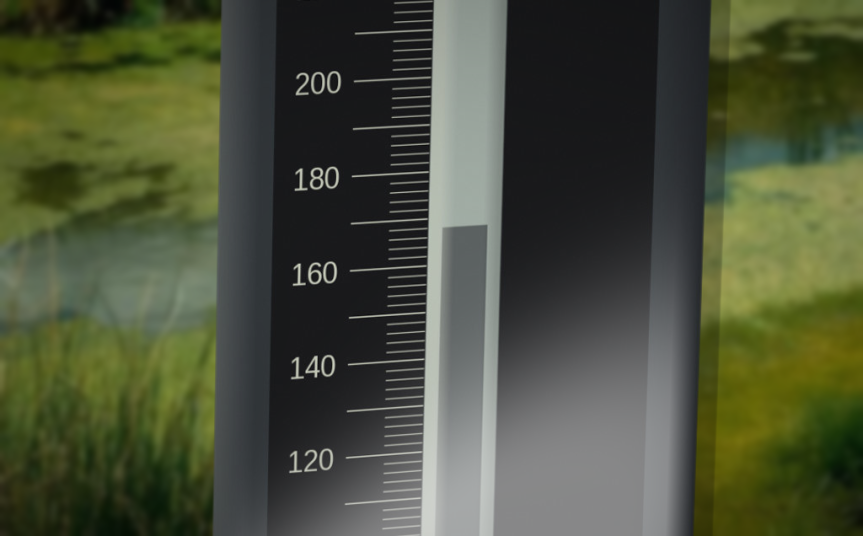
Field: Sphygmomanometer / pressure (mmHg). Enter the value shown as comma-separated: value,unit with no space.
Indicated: 168,mmHg
